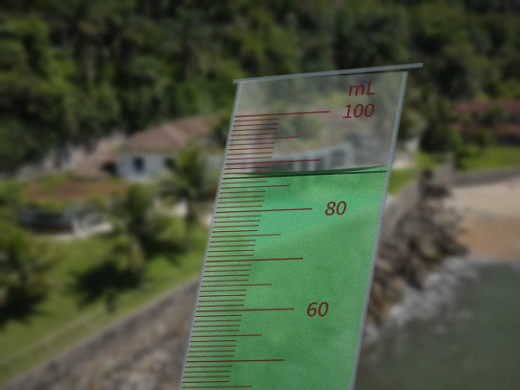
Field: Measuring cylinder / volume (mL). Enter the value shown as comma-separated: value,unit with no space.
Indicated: 87,mL
